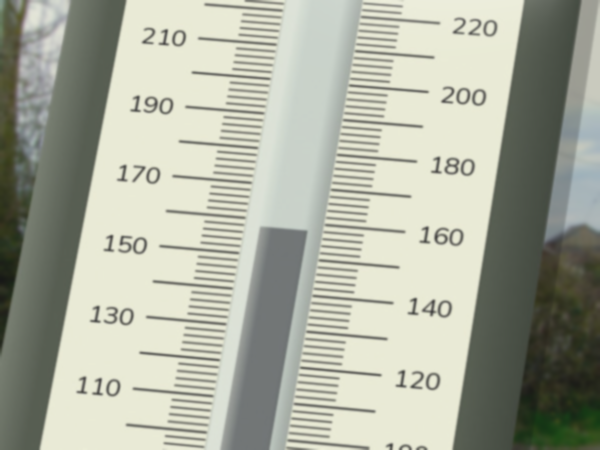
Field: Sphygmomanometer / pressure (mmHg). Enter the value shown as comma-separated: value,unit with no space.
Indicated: 158,mmHg
